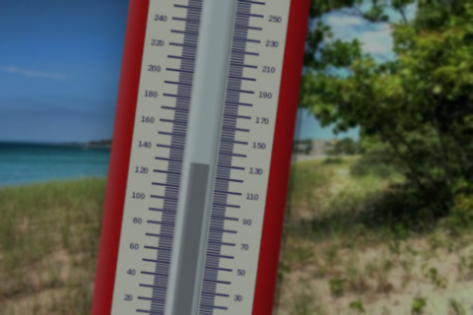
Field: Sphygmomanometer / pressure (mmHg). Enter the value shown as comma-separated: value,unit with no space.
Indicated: 130,mmHg
